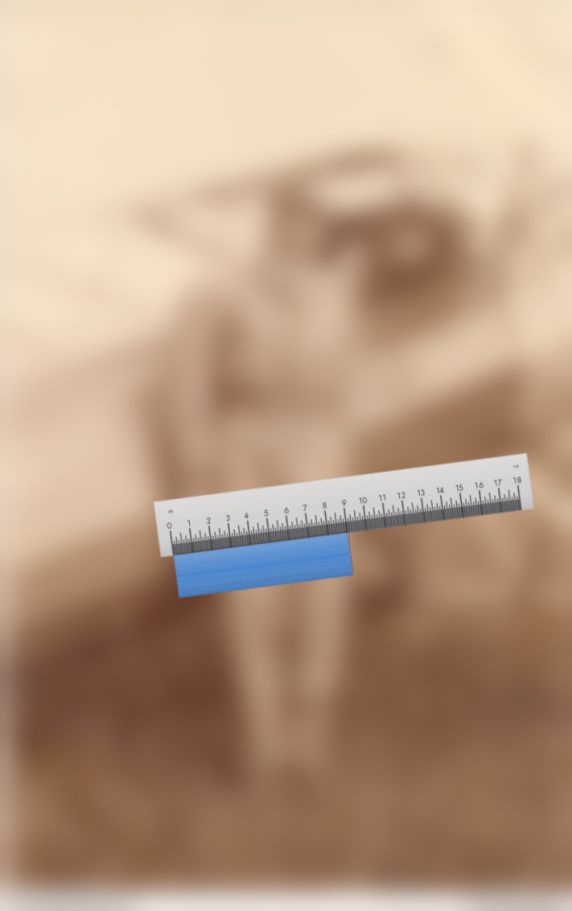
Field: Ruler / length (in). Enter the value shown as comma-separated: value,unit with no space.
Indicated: 9,in
